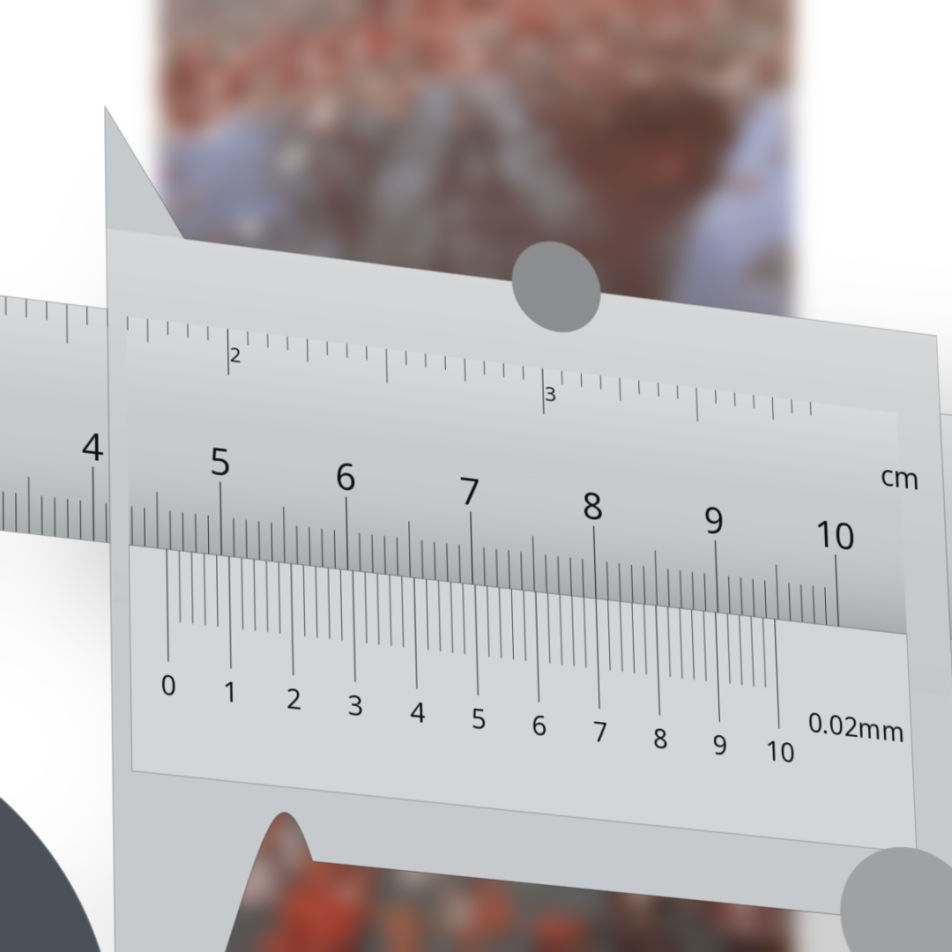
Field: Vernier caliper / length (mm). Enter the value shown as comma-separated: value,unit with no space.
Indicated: 45.7,mm
